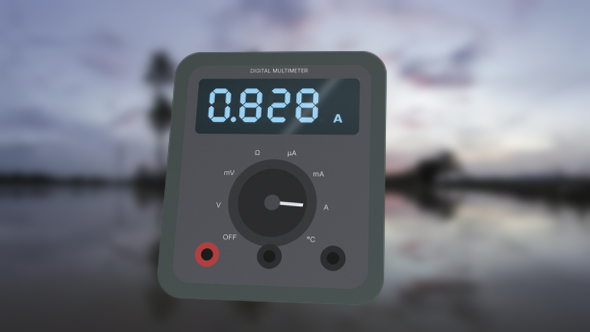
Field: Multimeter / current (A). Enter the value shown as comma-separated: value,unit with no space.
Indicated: 0.828,A
